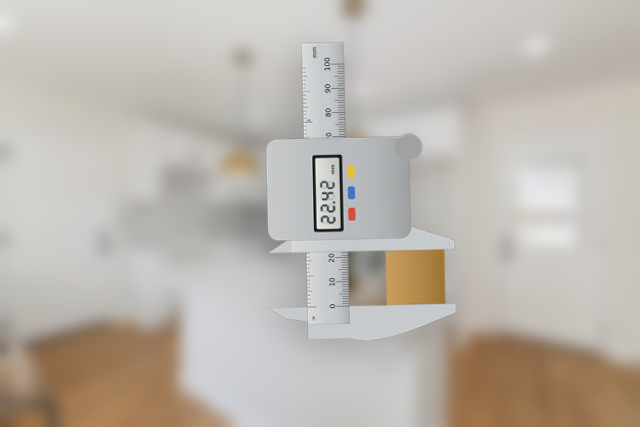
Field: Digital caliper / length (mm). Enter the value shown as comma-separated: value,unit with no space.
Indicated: 22.42,mm
